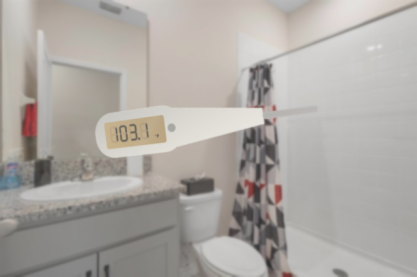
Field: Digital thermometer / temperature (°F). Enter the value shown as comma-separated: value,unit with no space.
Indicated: 103.1,°F
